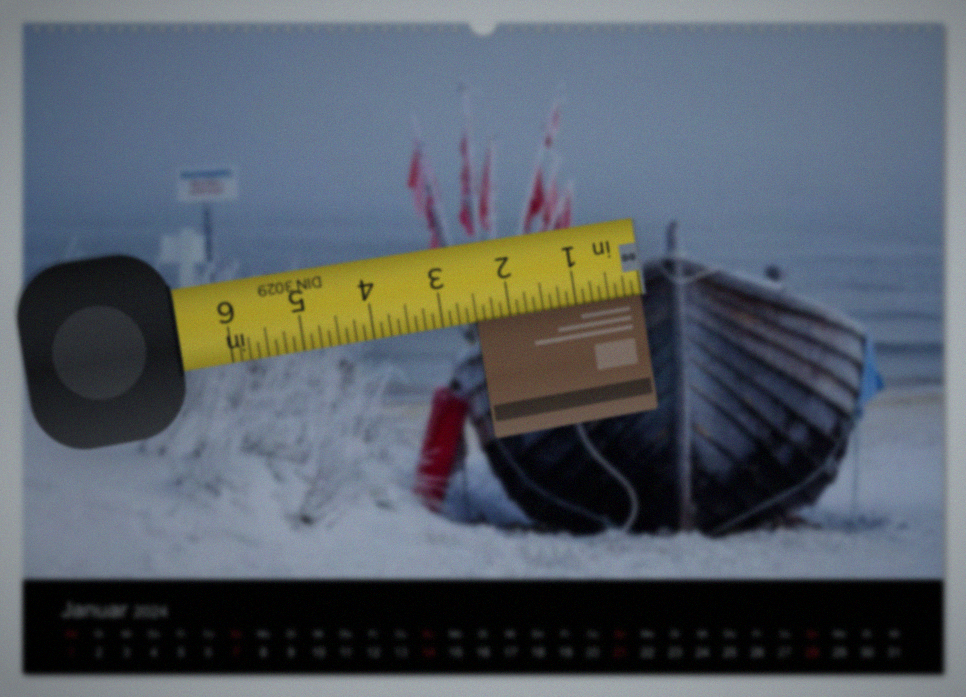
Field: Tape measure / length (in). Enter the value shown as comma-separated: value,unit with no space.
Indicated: 2.5,in
